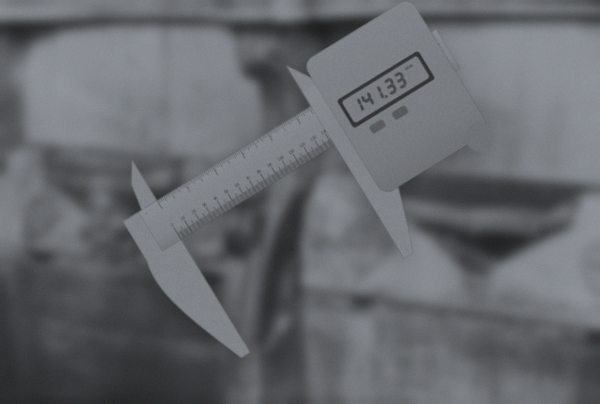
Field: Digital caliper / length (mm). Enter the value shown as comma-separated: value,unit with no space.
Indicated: 141.33,mm
